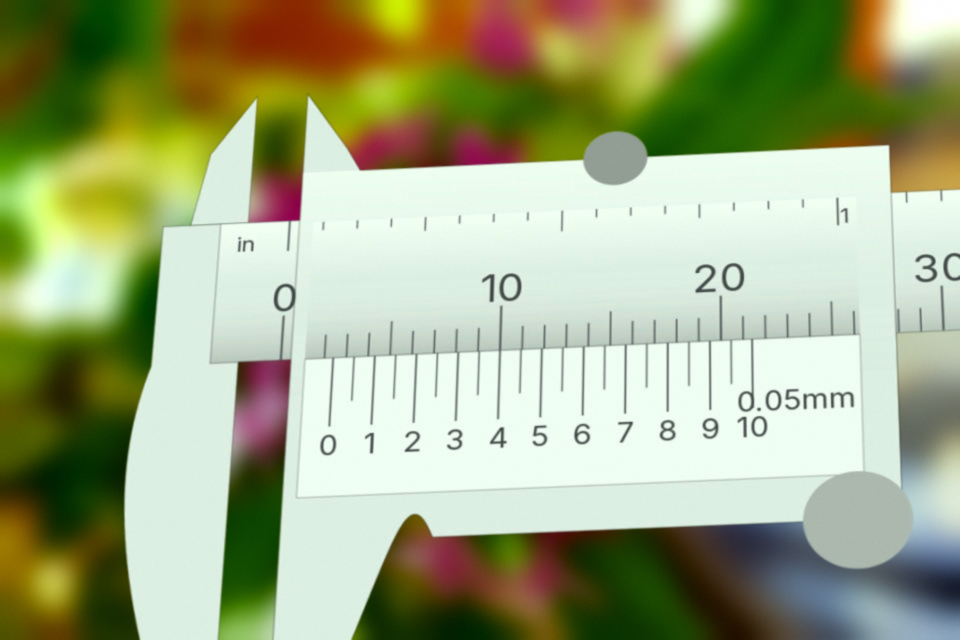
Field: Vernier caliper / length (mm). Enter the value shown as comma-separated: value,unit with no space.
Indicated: 2.4,mm
